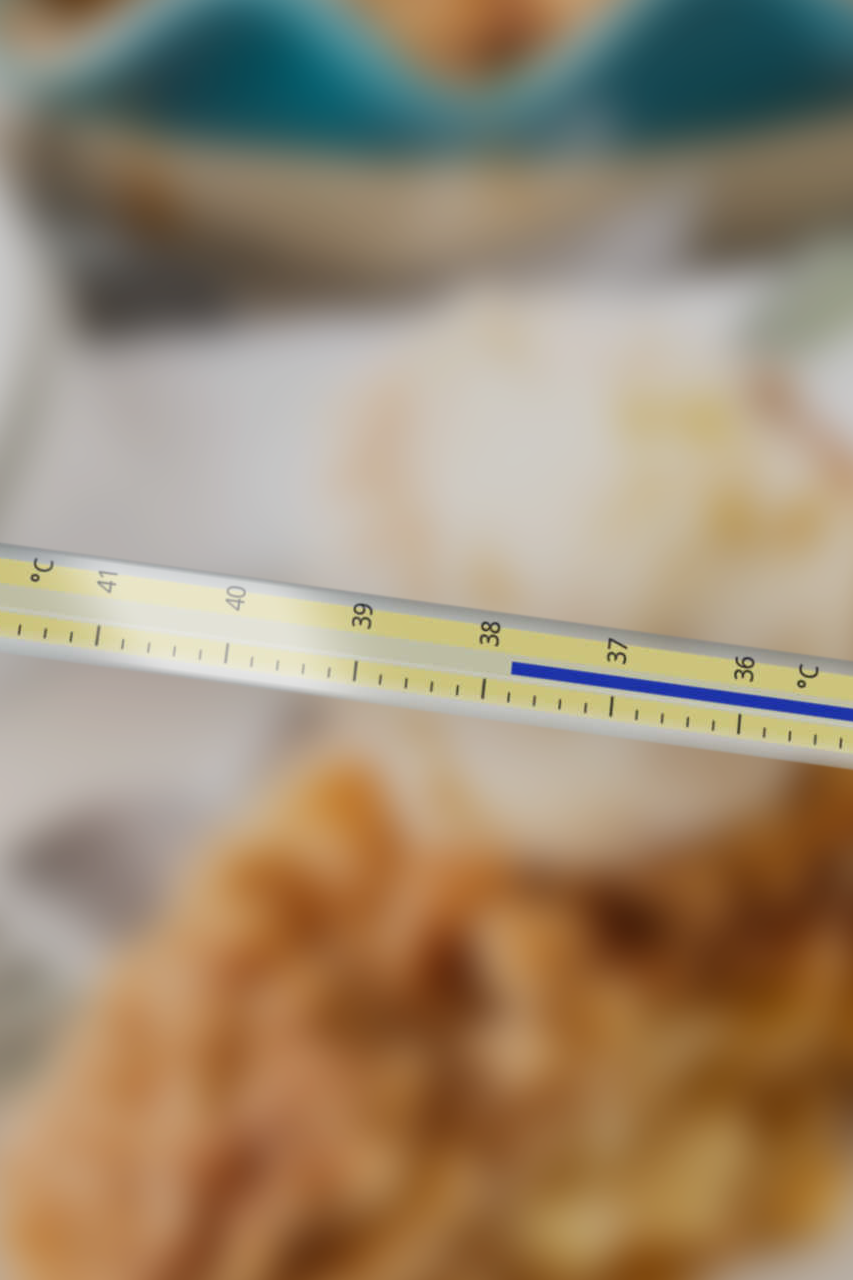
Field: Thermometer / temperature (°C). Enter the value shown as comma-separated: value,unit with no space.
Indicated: 37.8,°C
